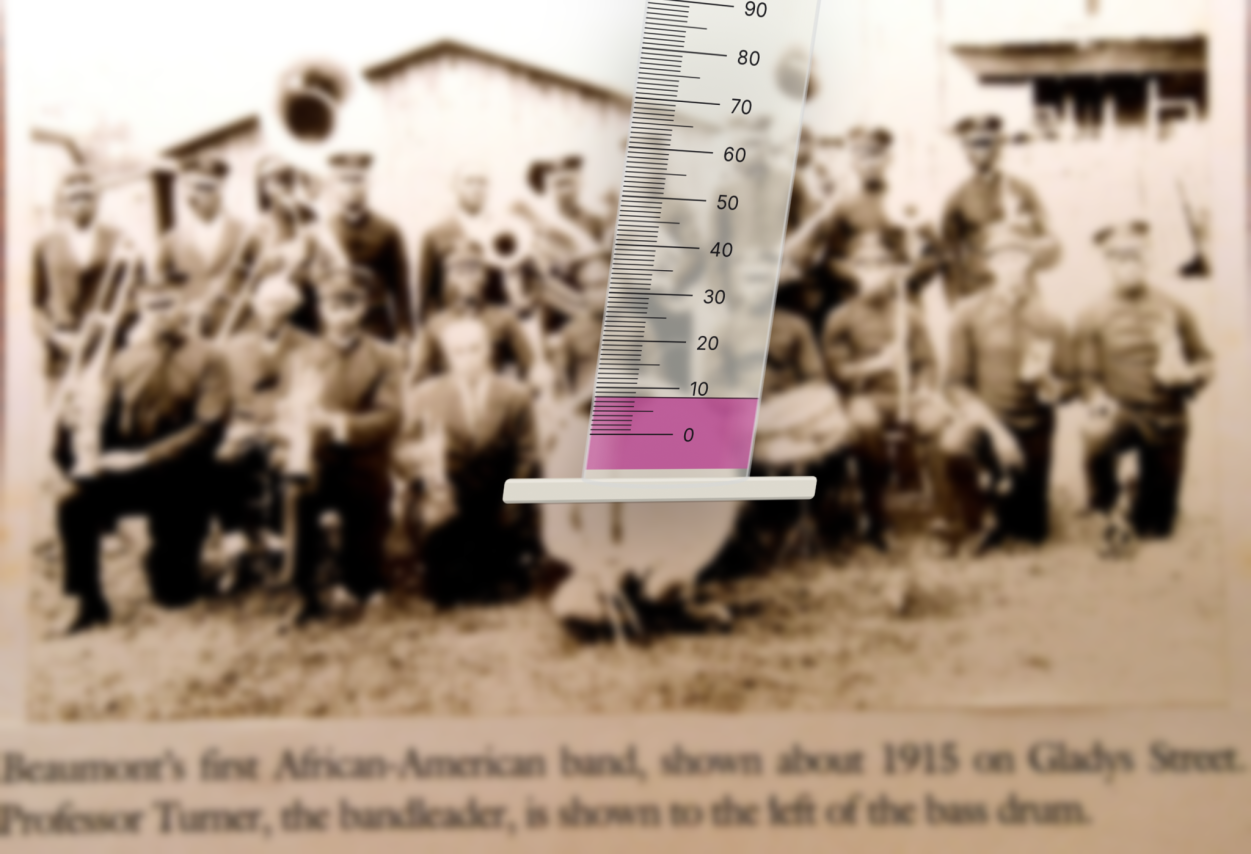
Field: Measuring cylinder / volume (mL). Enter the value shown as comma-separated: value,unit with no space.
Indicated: 8,mL
